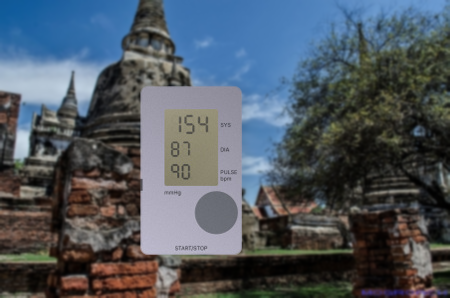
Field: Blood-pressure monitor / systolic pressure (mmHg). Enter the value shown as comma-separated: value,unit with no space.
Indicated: 154,mmHg
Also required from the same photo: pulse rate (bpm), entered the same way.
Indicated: 90,bpm
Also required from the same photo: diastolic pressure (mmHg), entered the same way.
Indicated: 87,mmHg
